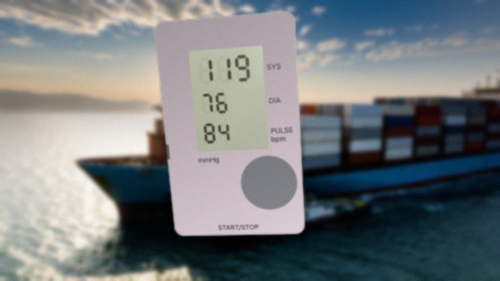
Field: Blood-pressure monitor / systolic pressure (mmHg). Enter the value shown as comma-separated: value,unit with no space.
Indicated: 119,mmHg
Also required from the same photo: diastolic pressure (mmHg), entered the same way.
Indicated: 76,mmHg
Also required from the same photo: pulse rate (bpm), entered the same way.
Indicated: 84,bpm
